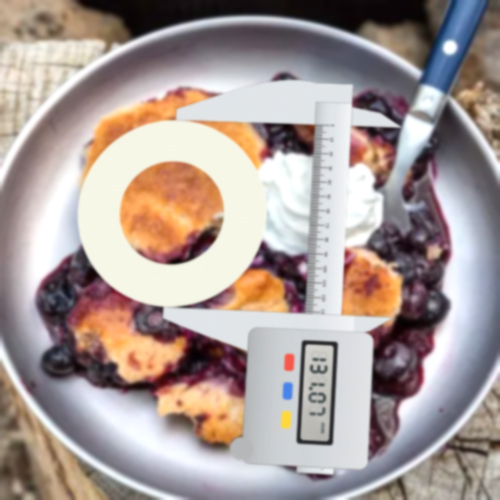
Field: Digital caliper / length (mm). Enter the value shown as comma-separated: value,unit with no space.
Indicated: 131.07,mm
